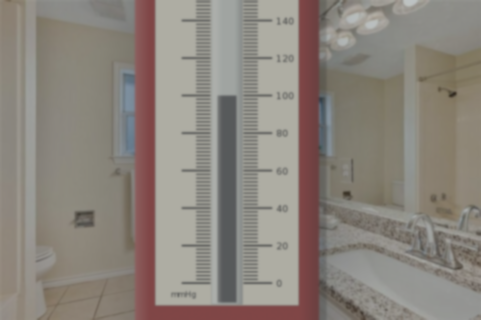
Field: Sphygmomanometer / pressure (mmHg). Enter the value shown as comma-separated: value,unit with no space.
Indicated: 100,mmHg
